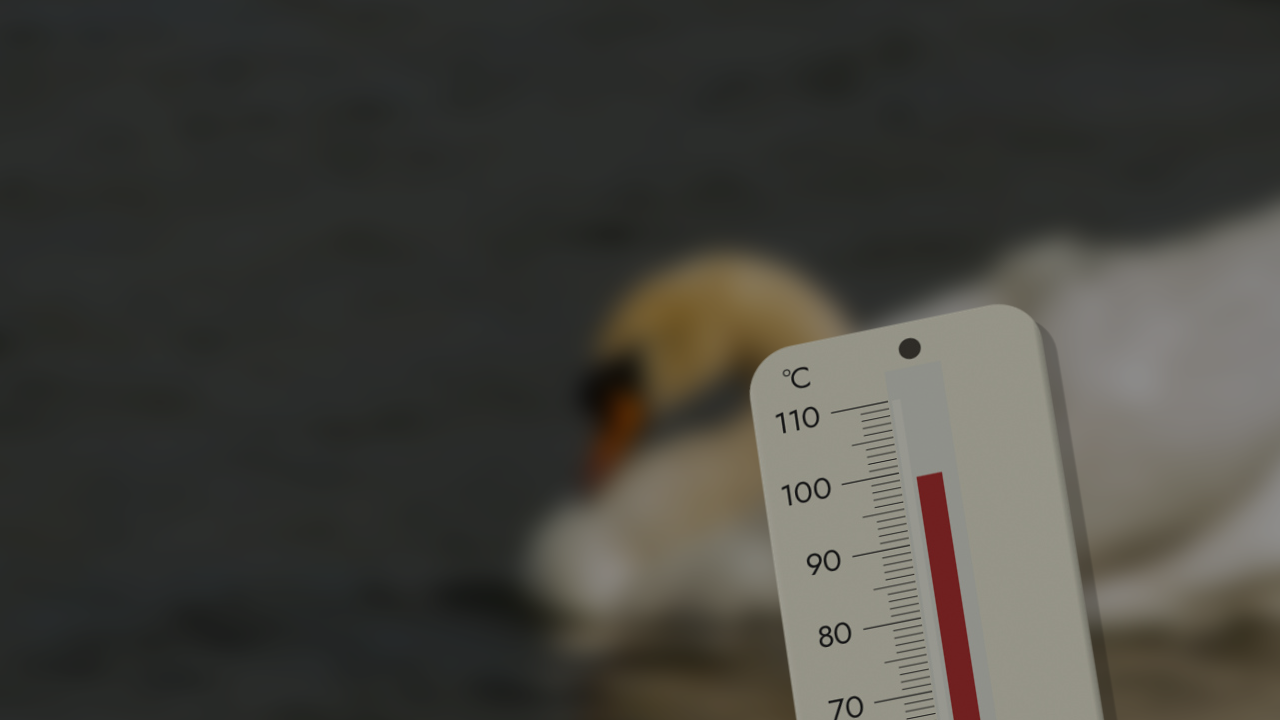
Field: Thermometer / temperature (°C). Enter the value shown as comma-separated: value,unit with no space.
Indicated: 99,°C
